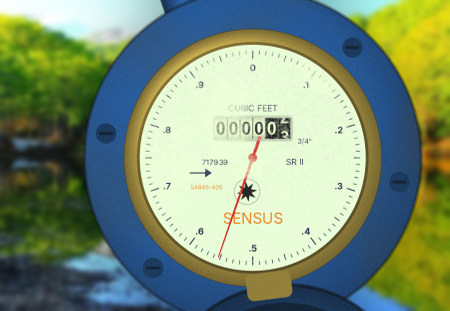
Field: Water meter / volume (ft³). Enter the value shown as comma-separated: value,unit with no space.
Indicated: 2.55,ft³
